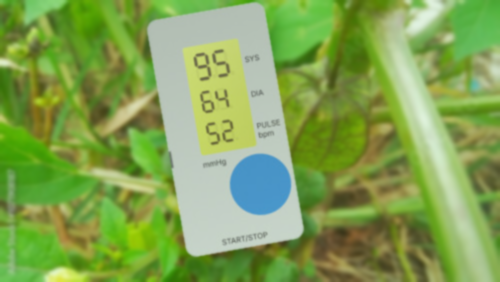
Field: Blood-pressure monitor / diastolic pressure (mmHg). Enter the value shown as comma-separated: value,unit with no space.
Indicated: 64,mmHg
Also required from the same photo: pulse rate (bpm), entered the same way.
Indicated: 52,bpm
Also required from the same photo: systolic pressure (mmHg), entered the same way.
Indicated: 95,mmHg
